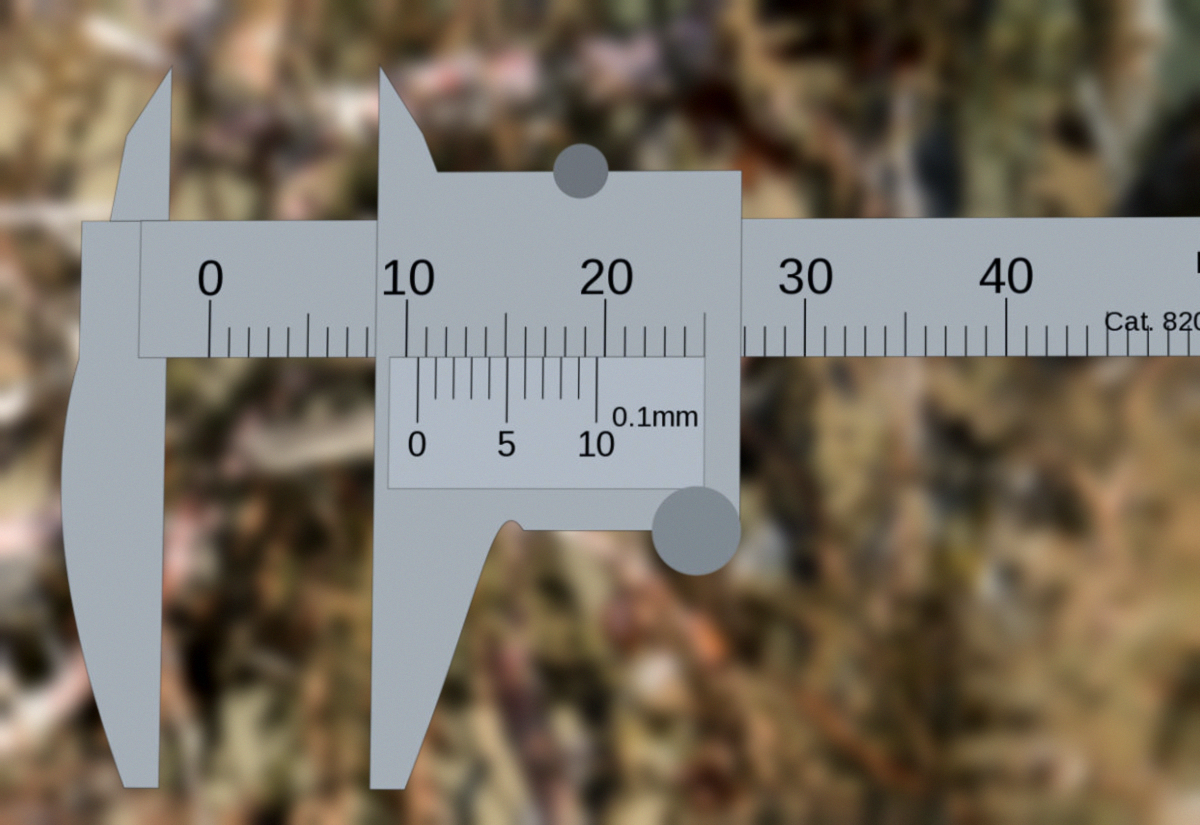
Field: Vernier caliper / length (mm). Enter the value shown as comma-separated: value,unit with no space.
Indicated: 10.6,mm
